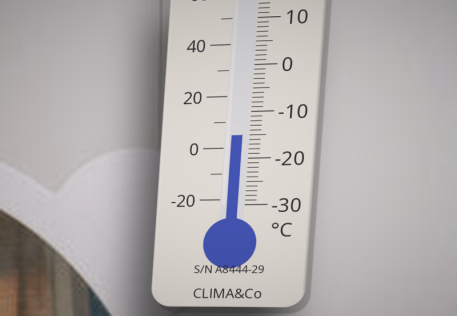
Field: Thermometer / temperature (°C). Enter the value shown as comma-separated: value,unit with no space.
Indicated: -15,°C
